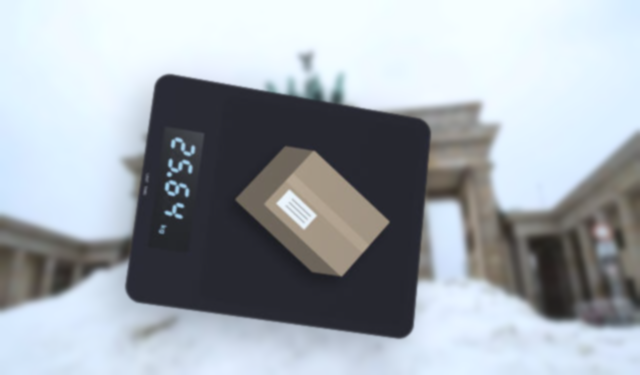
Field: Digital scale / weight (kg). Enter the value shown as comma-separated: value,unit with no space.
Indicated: 25.64,kg
